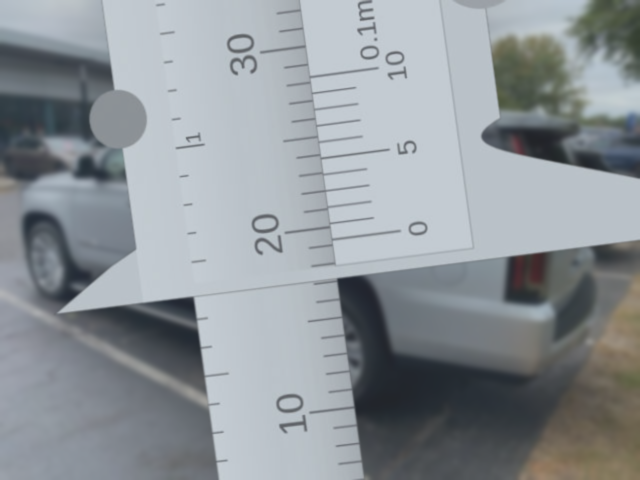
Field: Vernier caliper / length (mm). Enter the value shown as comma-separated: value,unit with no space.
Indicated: 19.3,mm
